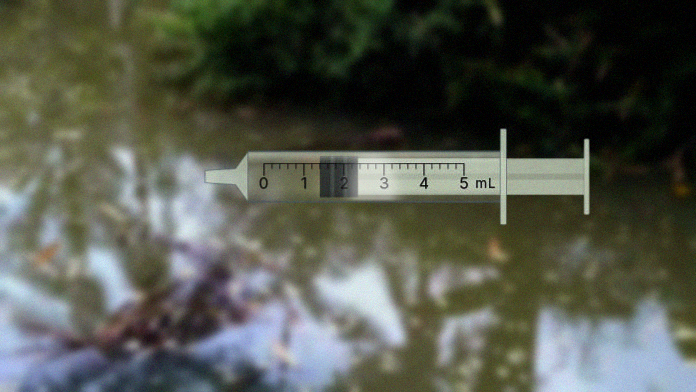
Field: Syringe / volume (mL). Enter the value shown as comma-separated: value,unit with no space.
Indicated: 1.4,mL
